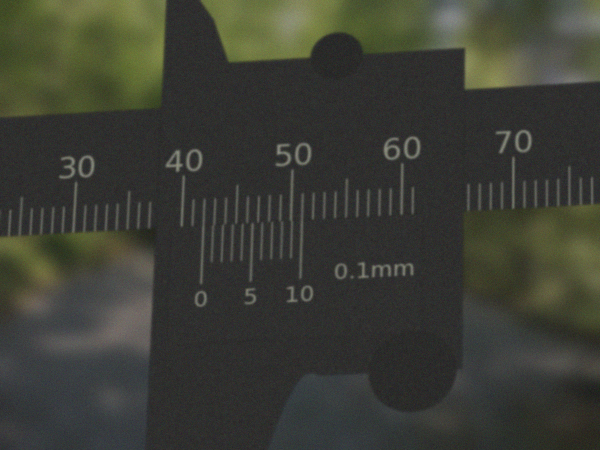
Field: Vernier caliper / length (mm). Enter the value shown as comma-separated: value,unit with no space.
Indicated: 42.0,mm
